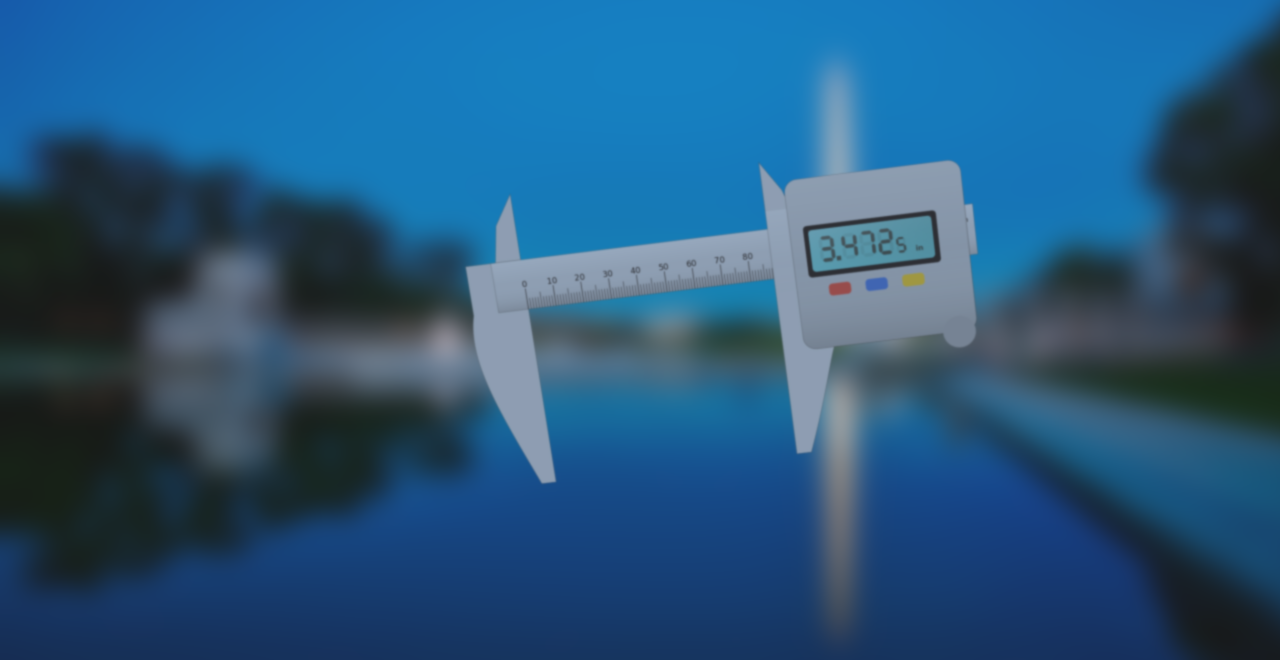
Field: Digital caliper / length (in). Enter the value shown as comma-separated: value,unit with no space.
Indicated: 3.4725,in
